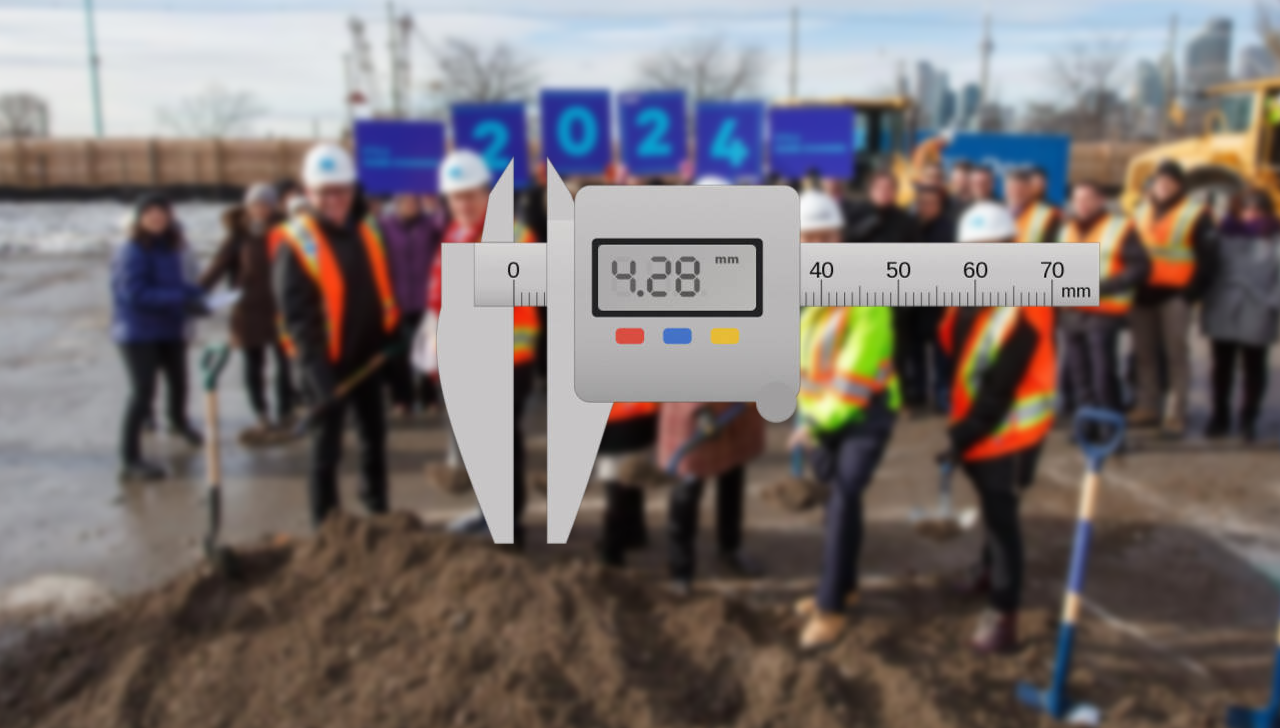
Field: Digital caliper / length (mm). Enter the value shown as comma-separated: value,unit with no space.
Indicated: 4.28,mm
